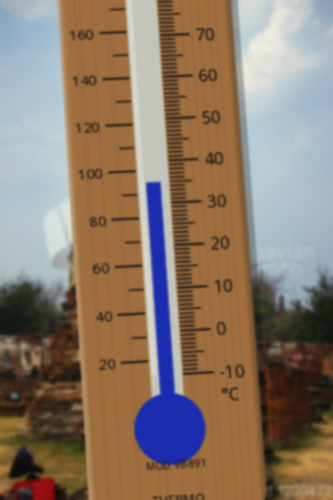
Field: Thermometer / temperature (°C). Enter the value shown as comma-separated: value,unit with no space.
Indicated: 35,°C
